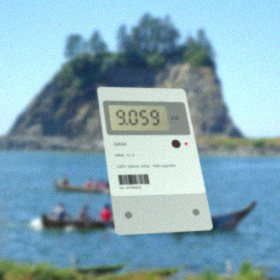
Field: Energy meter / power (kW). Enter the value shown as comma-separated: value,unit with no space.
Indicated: 9.059,kW
